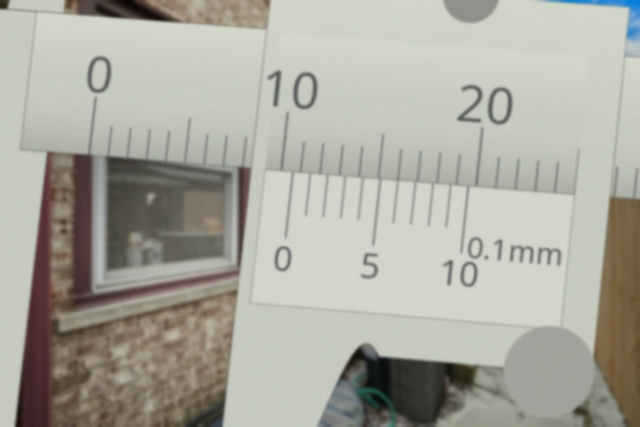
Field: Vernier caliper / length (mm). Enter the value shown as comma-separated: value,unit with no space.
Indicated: 10.6,mm
